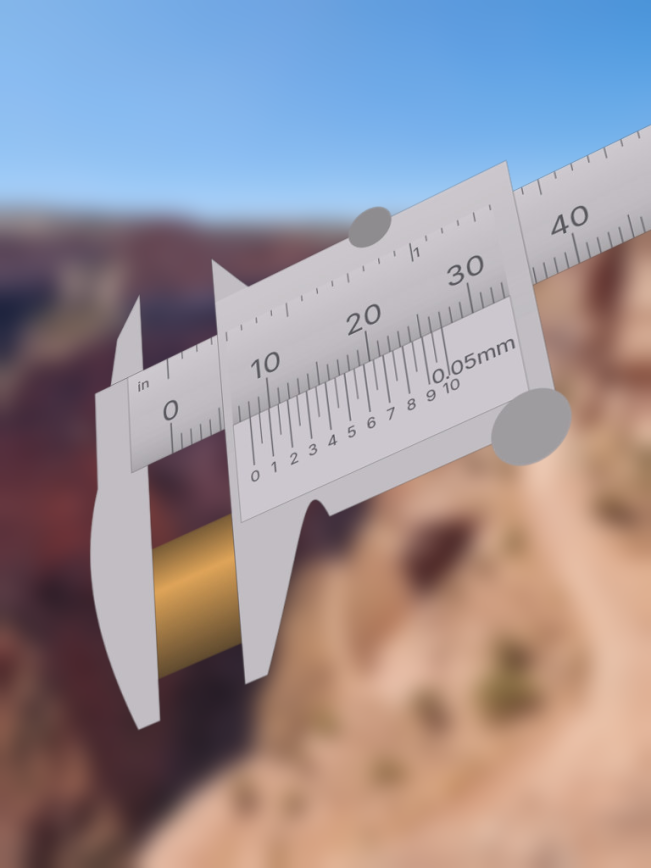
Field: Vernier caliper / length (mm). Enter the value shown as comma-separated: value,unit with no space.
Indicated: 8.0,mm
